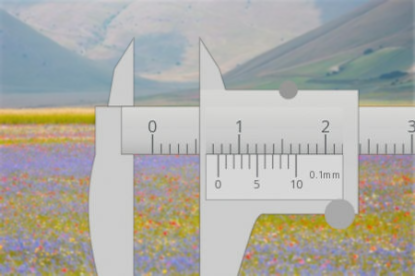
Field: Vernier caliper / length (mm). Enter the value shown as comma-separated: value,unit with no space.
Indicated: 7.6,mm
